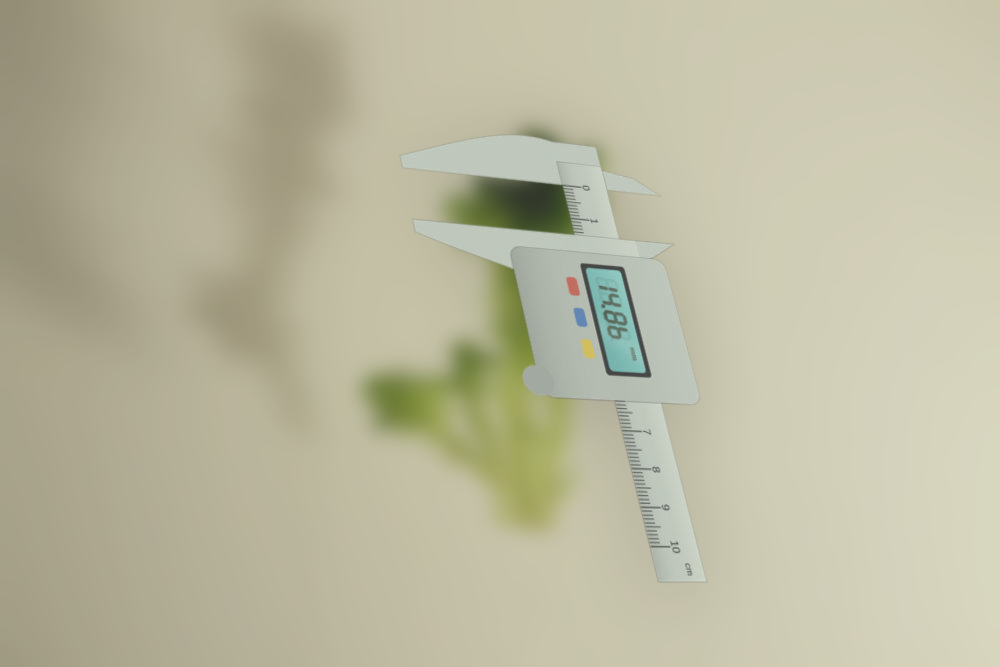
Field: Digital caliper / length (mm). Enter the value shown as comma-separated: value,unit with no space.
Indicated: 14.86,mm
